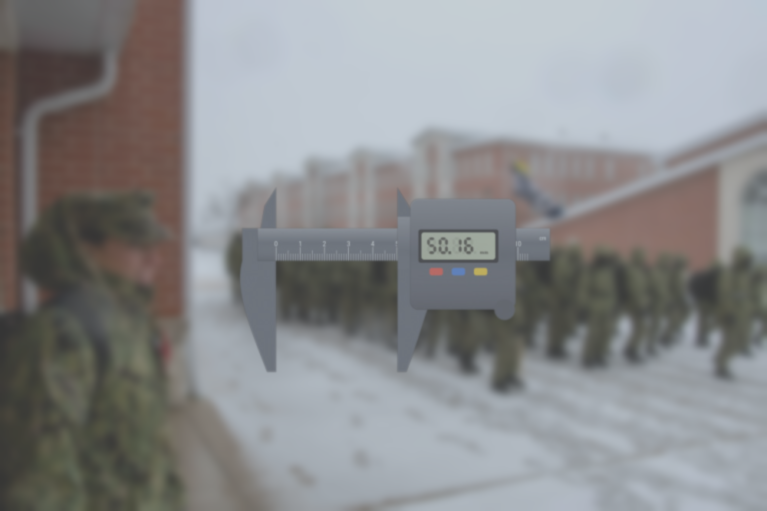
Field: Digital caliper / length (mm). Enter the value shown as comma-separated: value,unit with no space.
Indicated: 50.16,mm
